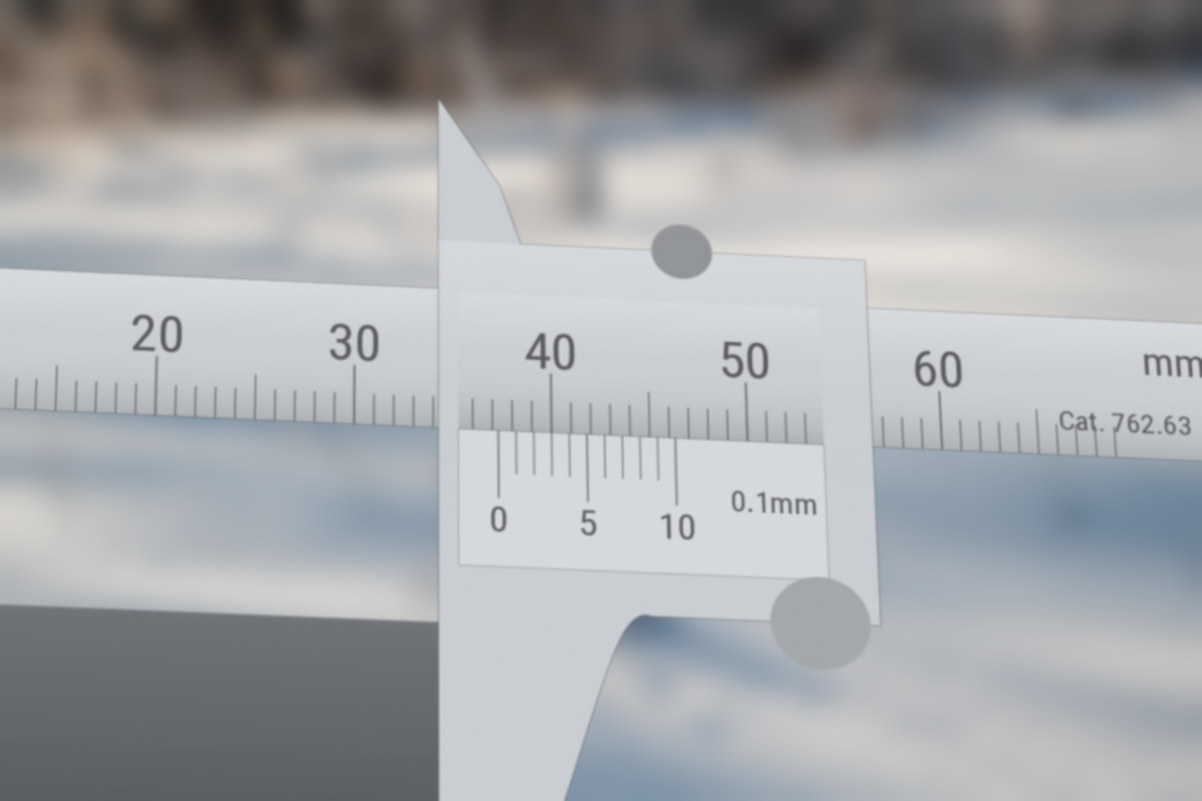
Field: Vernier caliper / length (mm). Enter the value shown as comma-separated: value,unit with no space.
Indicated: 37.3,mm
